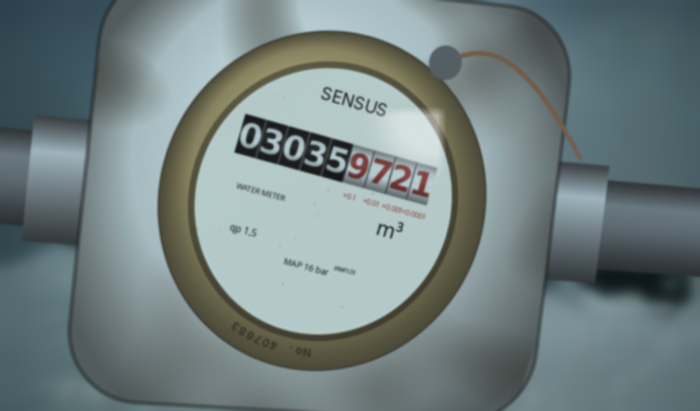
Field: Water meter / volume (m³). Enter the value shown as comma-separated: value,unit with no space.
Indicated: 3035.9721,m³
